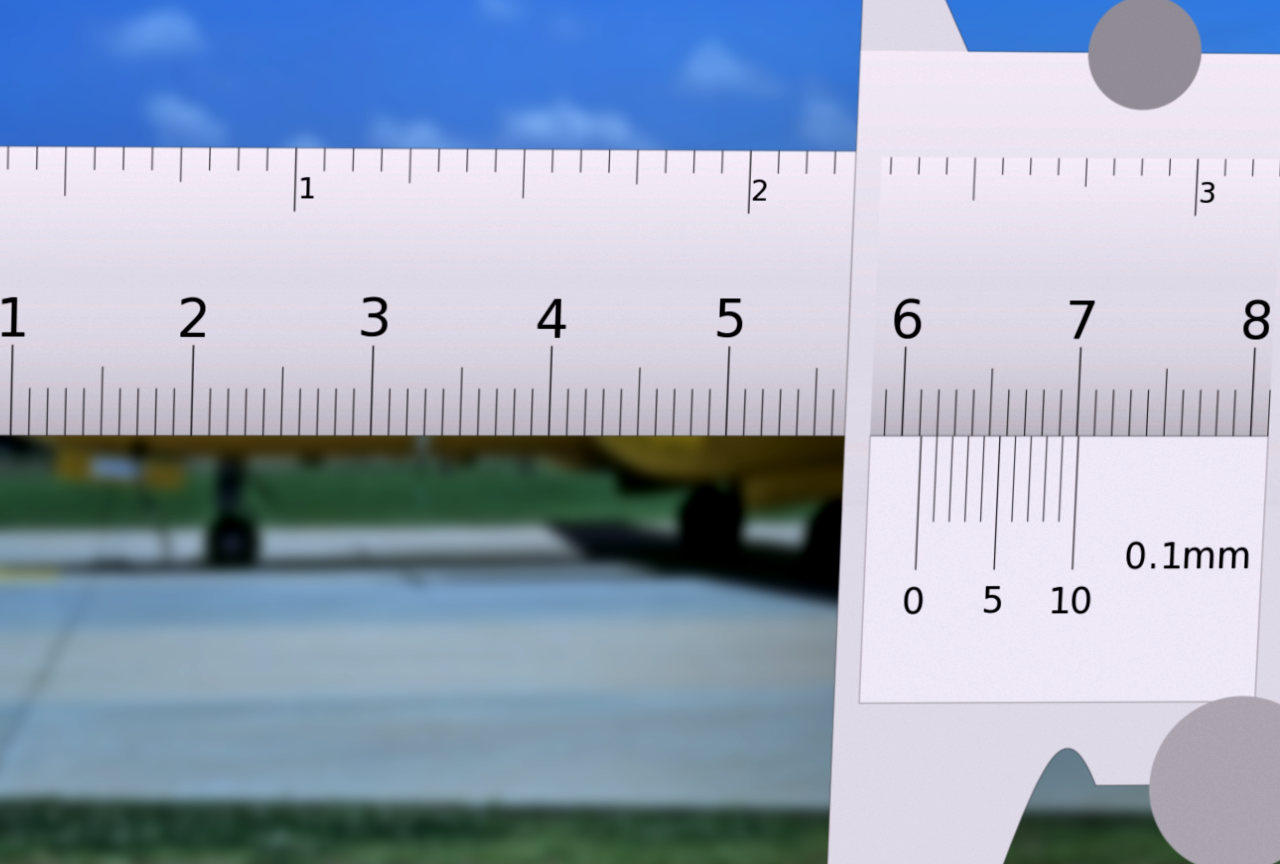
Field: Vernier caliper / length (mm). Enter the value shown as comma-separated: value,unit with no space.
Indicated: 61.1,mm
